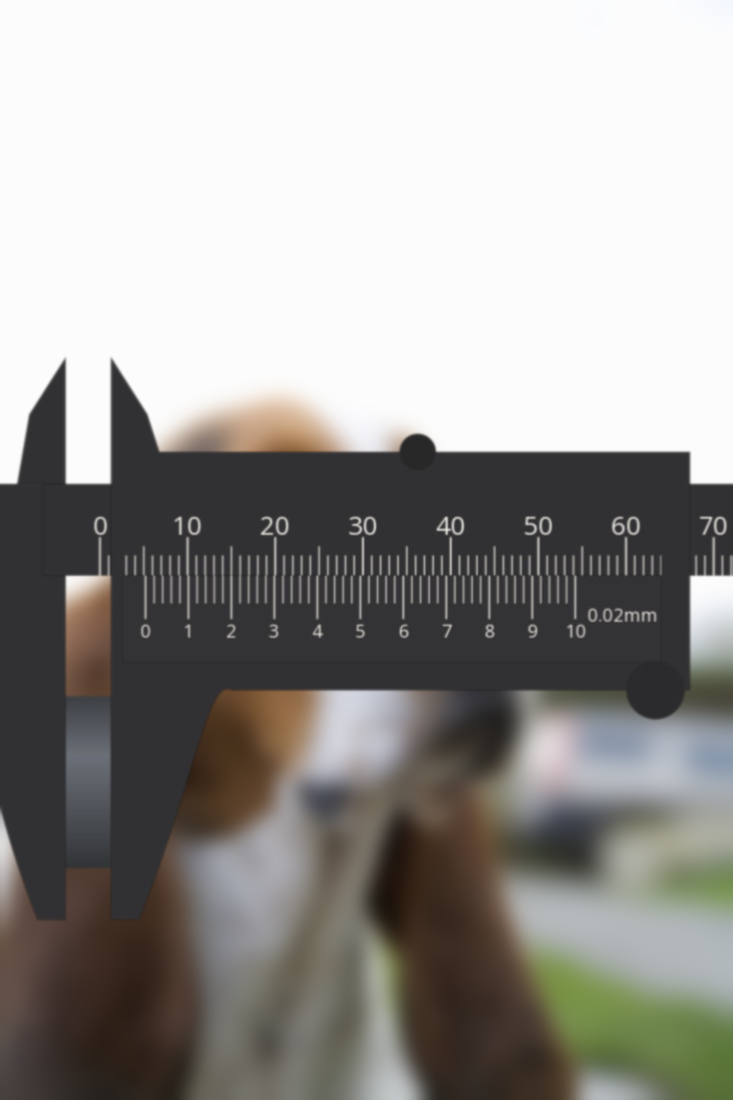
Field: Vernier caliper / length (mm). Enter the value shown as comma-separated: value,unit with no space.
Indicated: 5.2,mm
